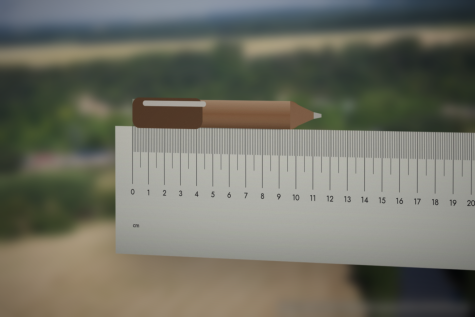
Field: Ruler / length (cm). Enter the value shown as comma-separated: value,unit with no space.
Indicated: 11.5,cm
